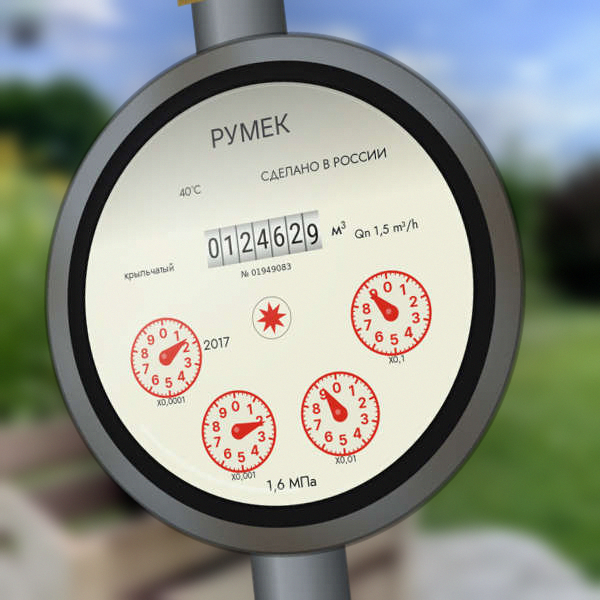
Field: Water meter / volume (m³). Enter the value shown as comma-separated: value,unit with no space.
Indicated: 124628.8921,m³
